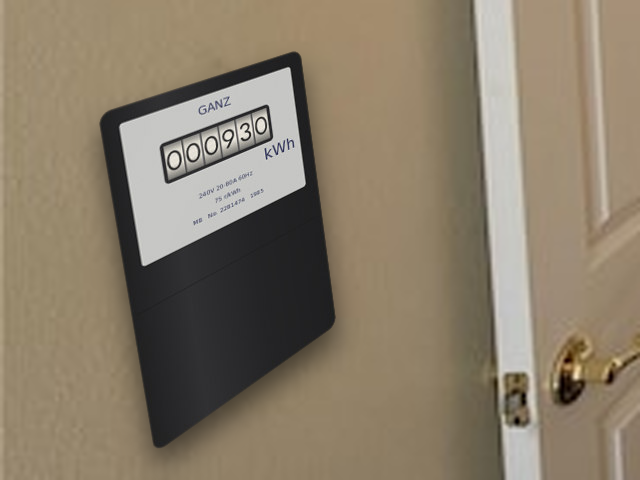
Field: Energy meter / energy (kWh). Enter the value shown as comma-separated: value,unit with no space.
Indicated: 930,kWh
